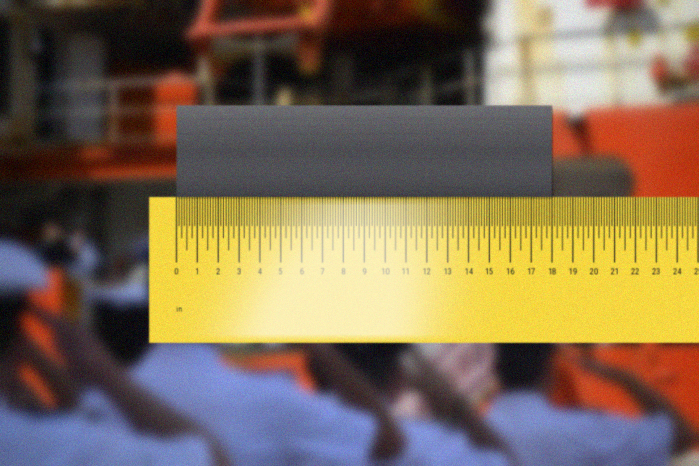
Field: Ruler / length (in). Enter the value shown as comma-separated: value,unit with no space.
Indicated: 18,in
